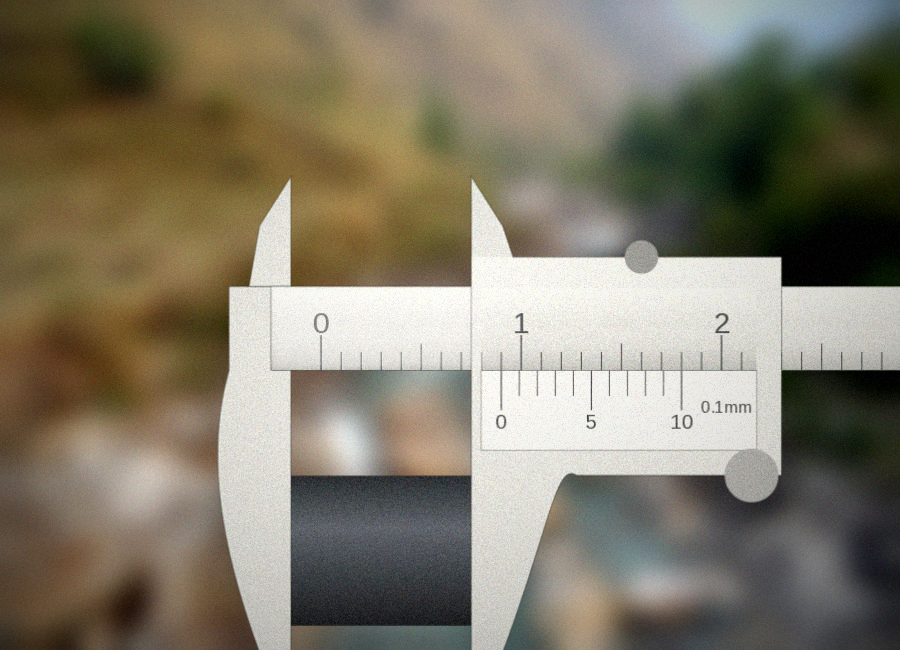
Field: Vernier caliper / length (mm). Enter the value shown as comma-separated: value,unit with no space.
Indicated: 9.0,mm
